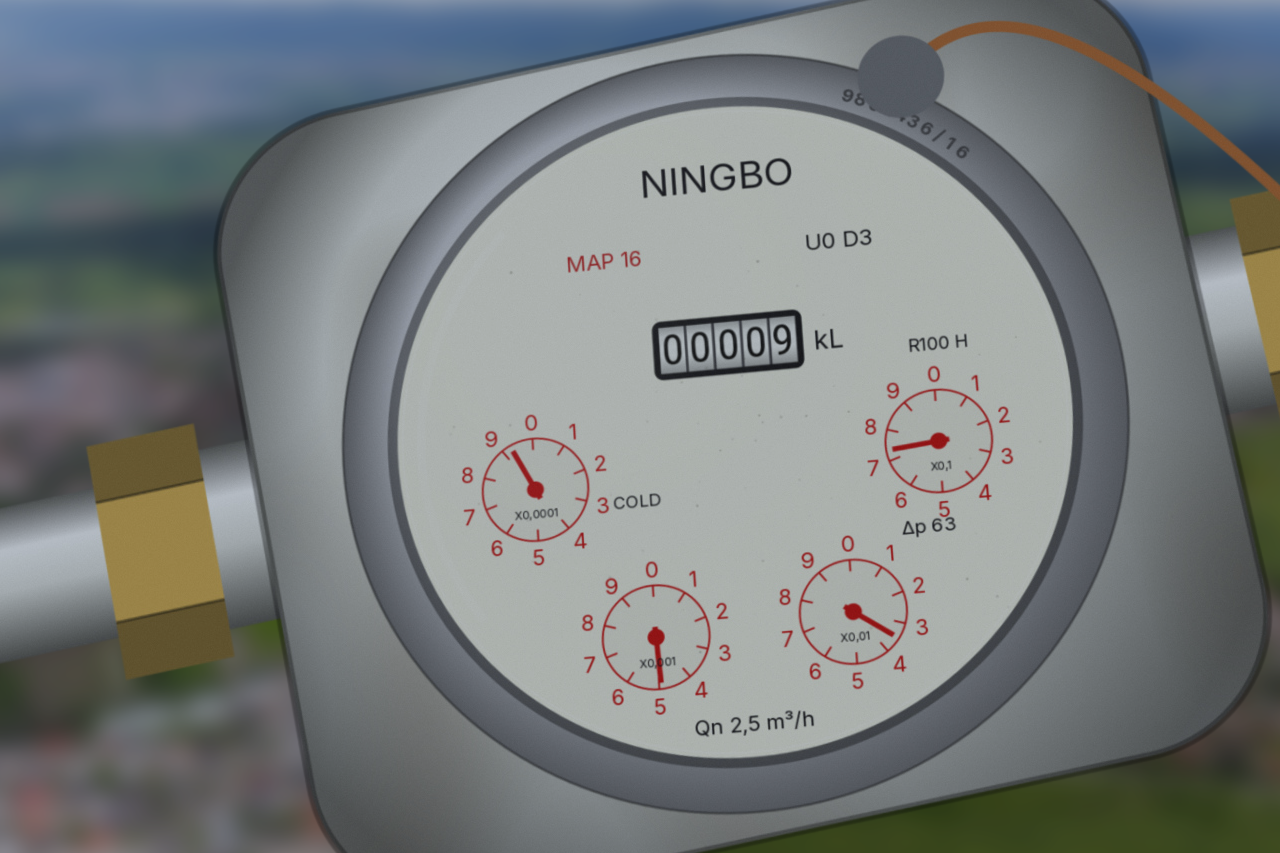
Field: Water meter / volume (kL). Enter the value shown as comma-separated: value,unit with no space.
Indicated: 9.7349,kL
